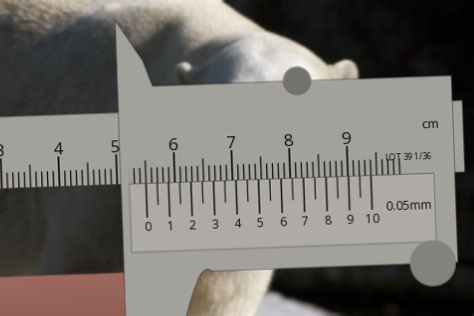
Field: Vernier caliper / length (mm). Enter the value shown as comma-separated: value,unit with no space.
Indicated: 55.0,mm
